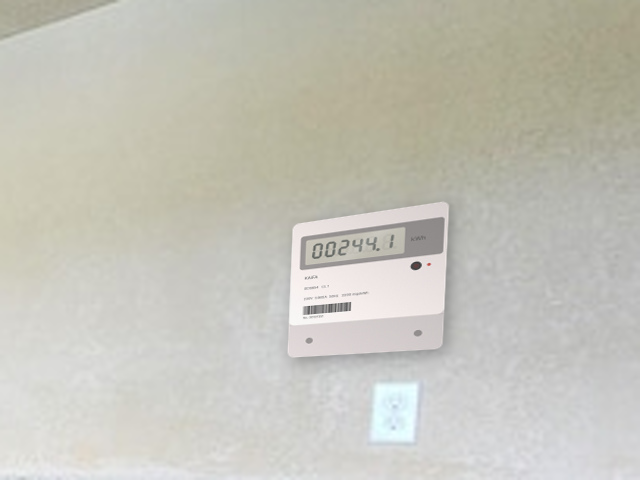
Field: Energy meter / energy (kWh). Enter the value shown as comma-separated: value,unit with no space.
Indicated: 244.1,kWh
